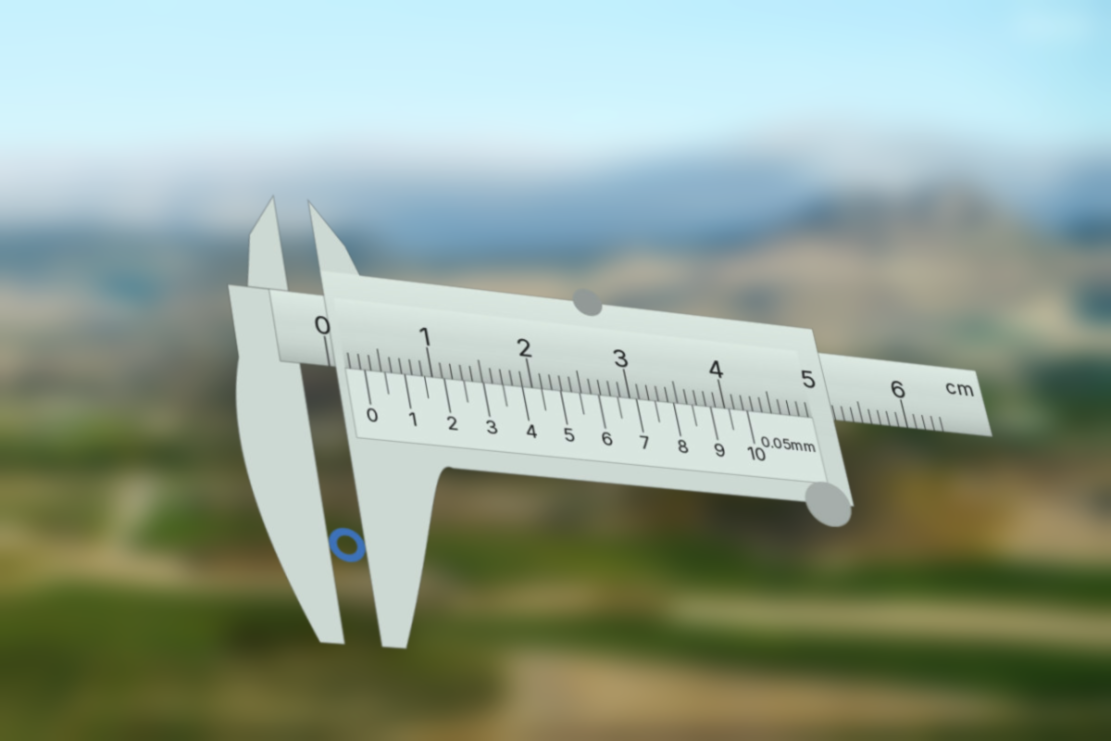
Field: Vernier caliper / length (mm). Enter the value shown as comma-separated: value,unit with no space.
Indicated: 3.4,mm
